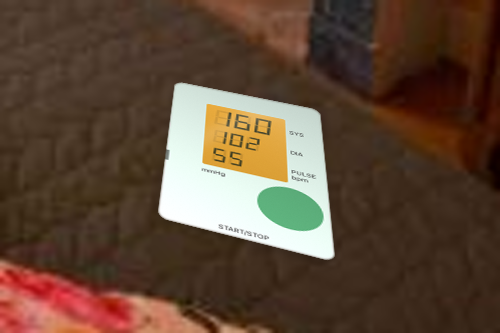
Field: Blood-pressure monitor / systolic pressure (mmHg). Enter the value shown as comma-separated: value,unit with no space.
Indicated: 160,mmHg
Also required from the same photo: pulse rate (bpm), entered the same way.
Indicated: 55,bpm
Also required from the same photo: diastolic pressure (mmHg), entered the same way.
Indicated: 102,mmHg
